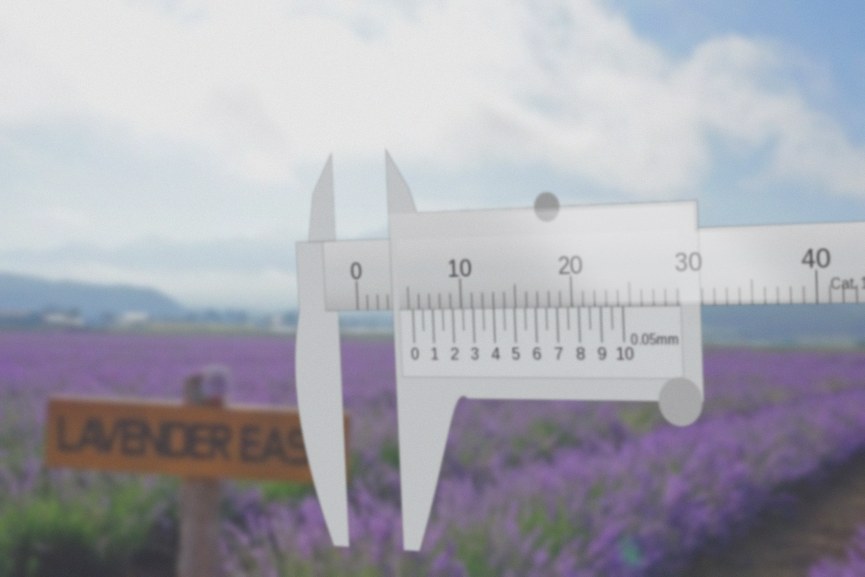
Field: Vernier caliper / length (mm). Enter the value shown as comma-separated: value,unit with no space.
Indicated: 5.4,mm
